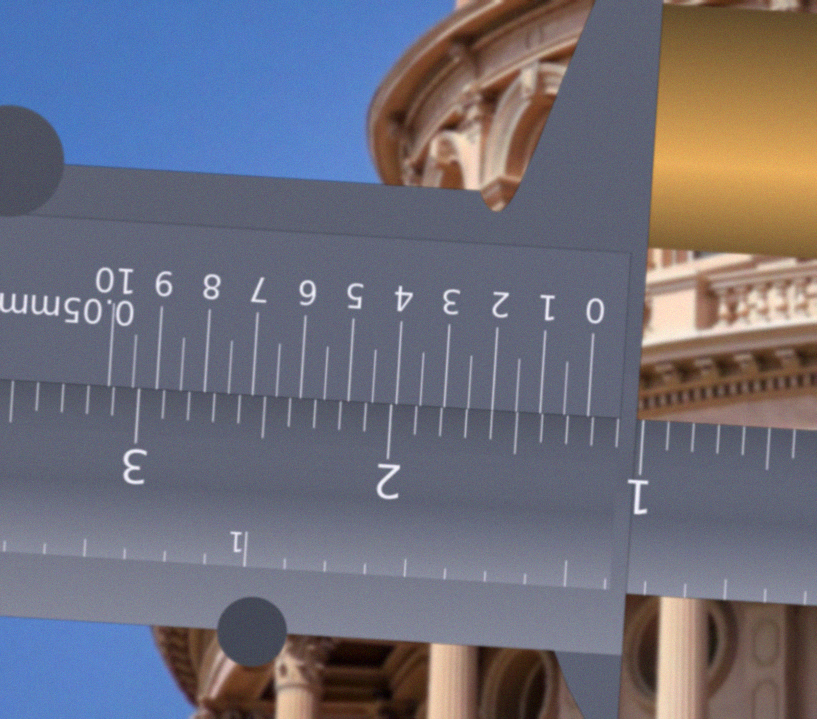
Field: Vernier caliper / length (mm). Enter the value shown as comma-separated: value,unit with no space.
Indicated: 12.2,mm
